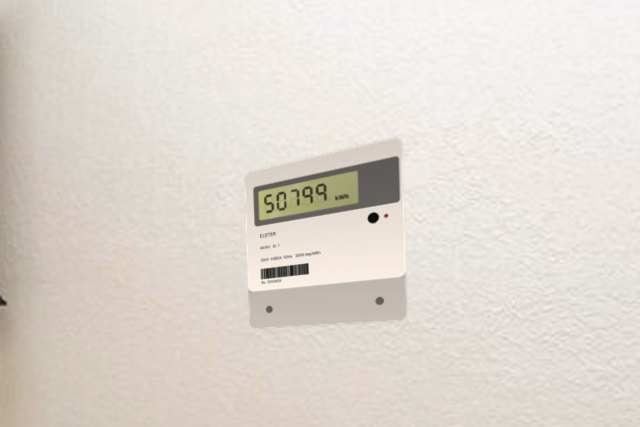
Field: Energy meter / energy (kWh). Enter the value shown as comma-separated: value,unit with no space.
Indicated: 50799,kWh
